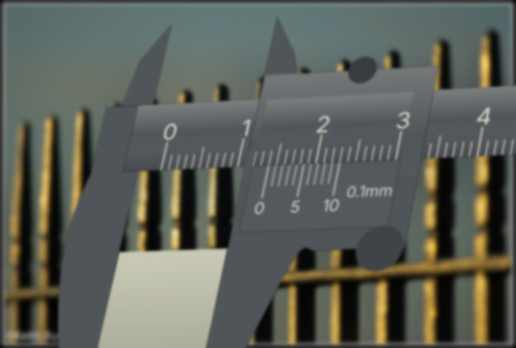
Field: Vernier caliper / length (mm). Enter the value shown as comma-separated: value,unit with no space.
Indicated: 14.0,mm
